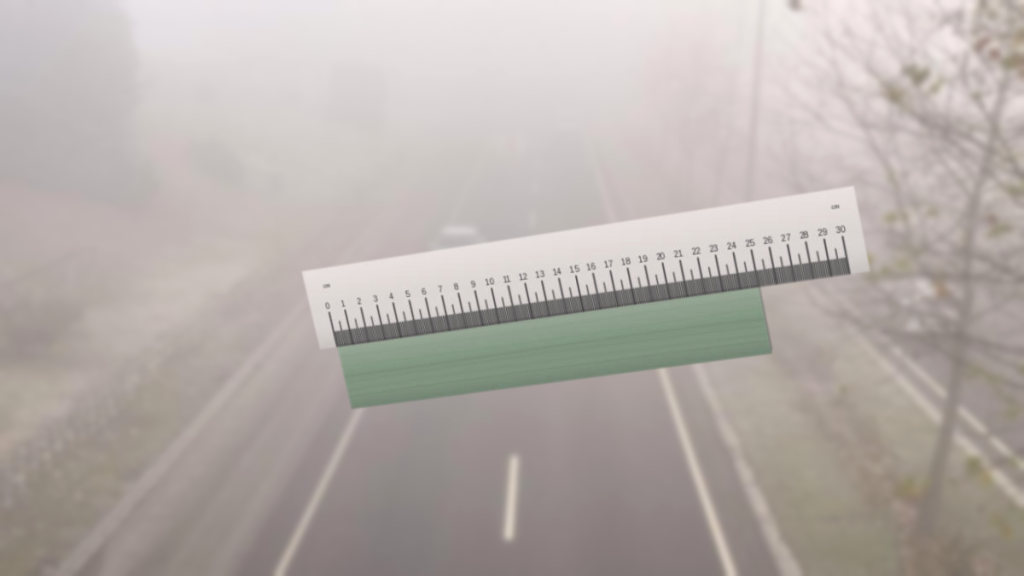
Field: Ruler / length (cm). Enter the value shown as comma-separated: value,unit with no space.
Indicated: 25,cm
